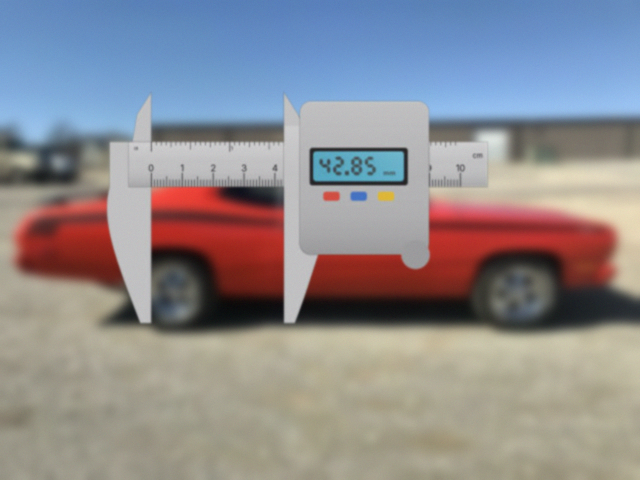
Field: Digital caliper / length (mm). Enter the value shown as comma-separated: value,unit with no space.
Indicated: 42.85,mm
